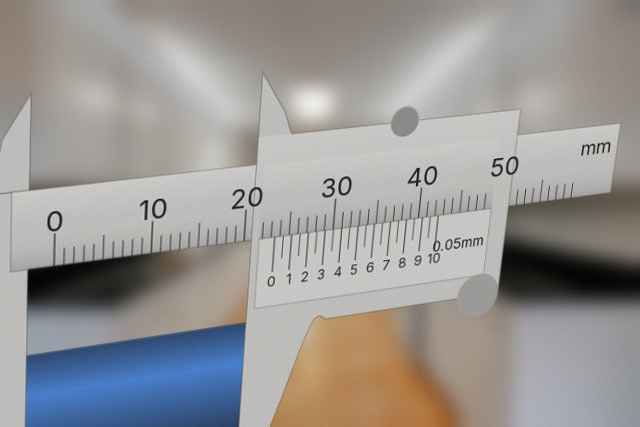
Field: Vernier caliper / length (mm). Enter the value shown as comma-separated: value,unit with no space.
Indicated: 23.4,mm
